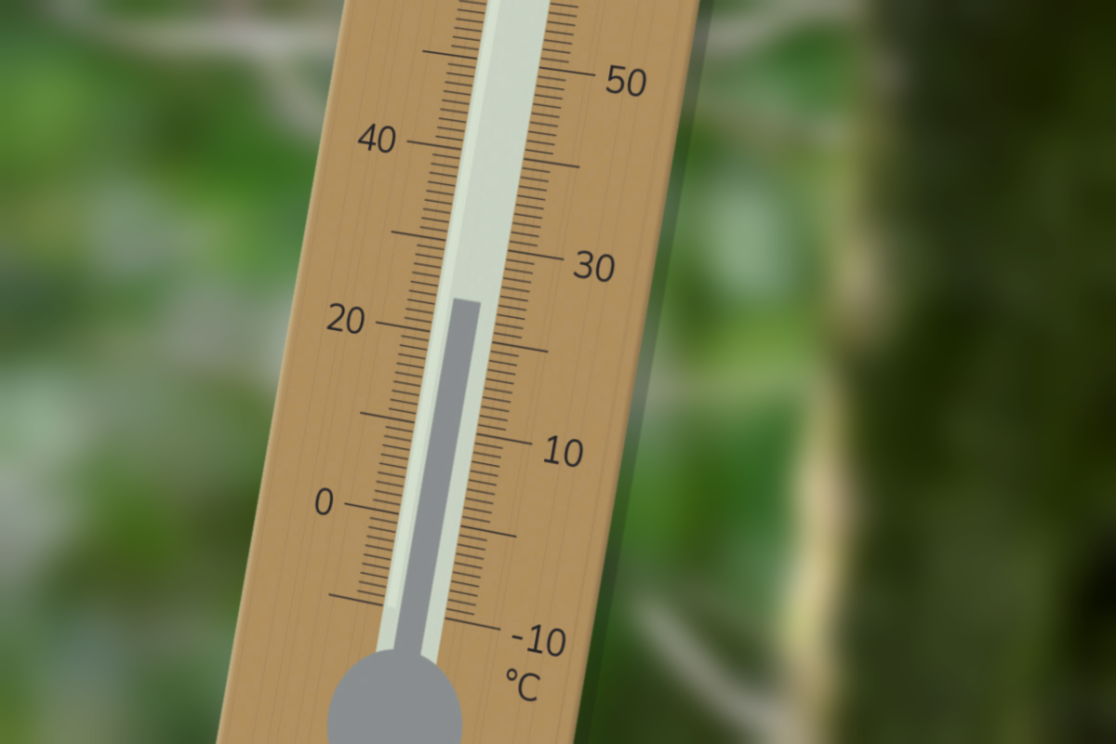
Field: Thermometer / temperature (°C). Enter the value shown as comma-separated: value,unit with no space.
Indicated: 24,°C
